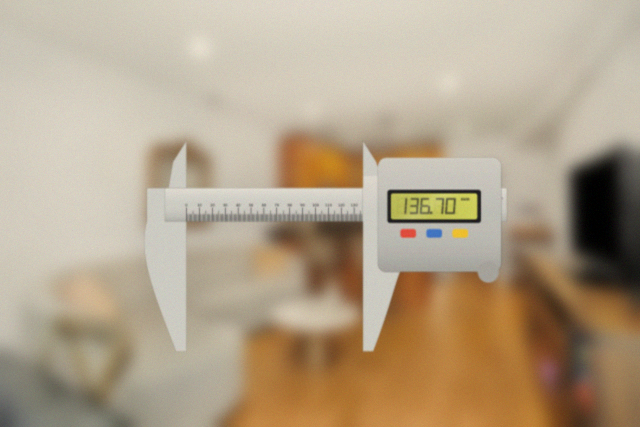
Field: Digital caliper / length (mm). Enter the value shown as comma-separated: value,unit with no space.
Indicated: 136.70,mm
